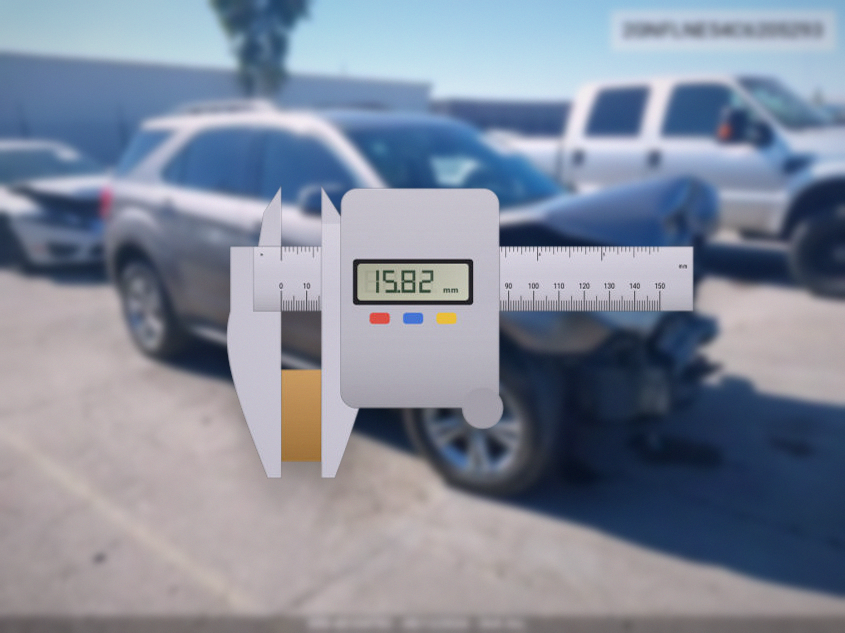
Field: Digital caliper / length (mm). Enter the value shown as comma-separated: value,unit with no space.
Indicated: 15.82,mm
